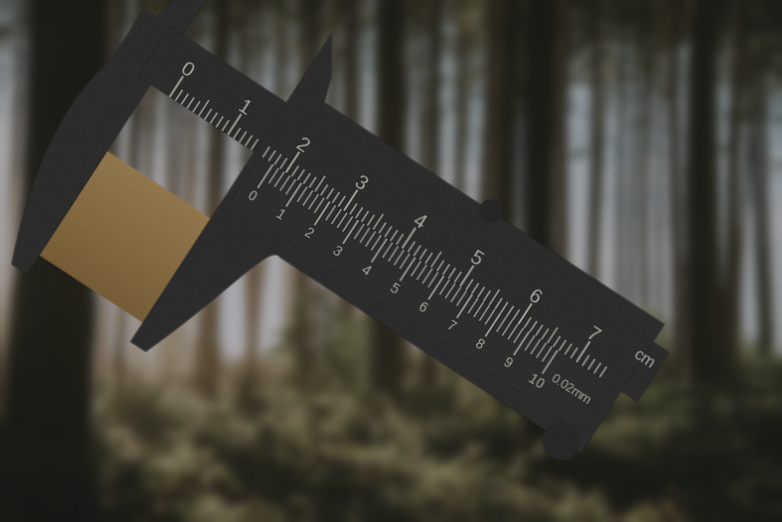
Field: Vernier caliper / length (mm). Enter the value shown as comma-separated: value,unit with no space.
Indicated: 17.8,mm
